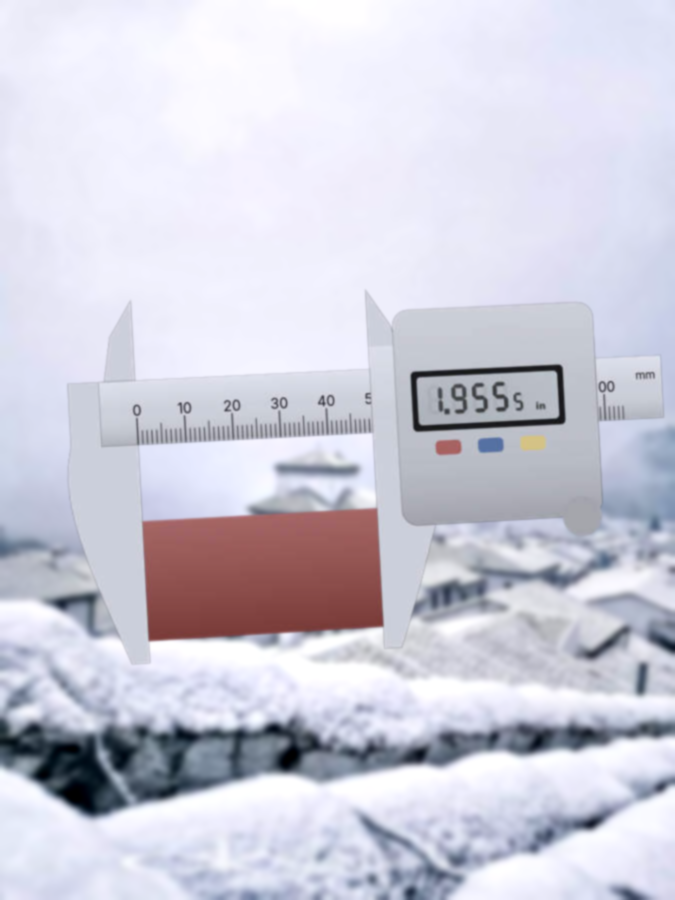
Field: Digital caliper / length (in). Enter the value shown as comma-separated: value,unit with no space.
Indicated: 1.9555,in
